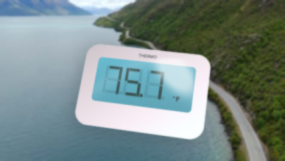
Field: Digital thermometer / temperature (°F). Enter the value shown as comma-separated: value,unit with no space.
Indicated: 75.7,°F
